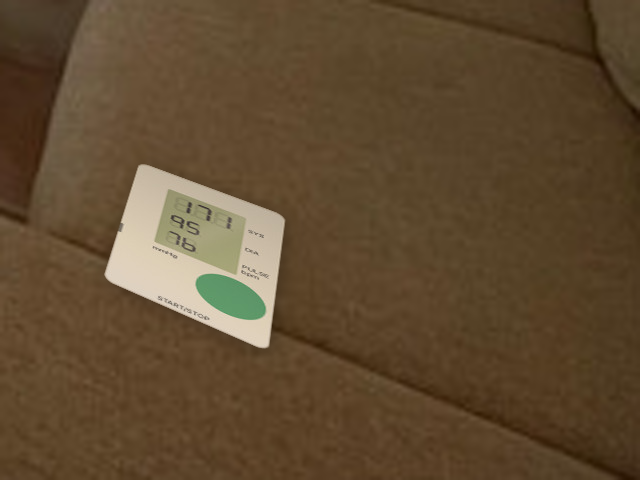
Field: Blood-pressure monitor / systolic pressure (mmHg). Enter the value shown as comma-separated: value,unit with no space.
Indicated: 171,mmHg
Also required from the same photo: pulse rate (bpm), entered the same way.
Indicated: 76,bpm
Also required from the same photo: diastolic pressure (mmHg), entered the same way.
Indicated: 95,mmHg
